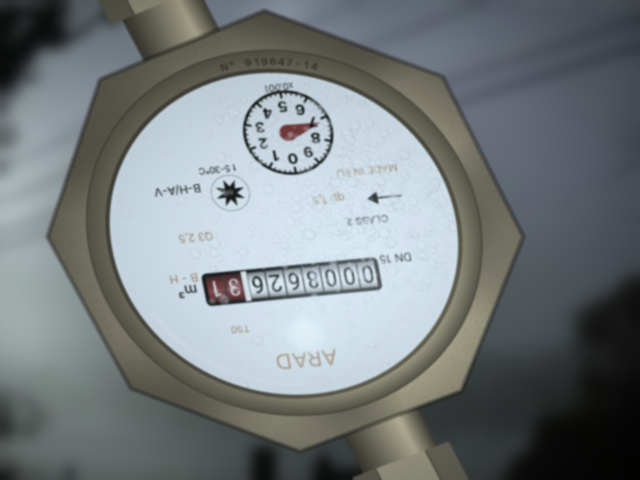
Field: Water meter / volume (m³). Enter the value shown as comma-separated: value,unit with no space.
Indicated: 8626.317,m³
